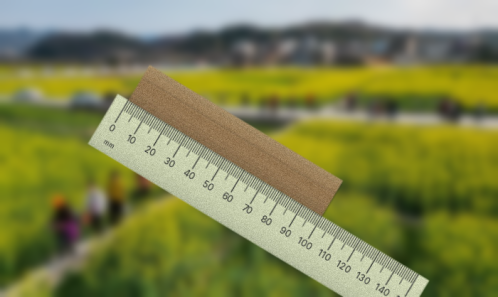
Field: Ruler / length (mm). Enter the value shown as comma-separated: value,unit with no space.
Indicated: 100,mm
